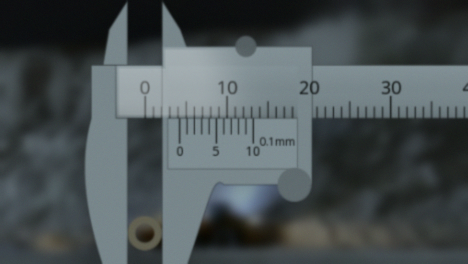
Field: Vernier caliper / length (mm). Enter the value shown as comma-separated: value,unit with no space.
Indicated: 4.2,mm
